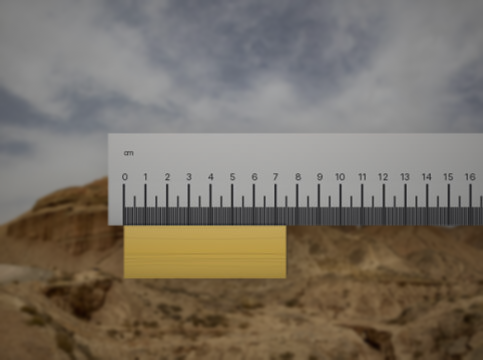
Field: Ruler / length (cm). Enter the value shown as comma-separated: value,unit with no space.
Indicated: 7.5,cm
